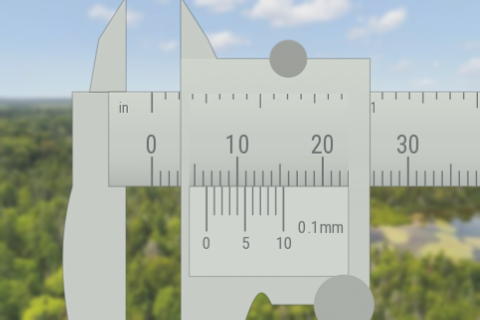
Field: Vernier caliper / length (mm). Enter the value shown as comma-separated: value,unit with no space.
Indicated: 6.4,mm
